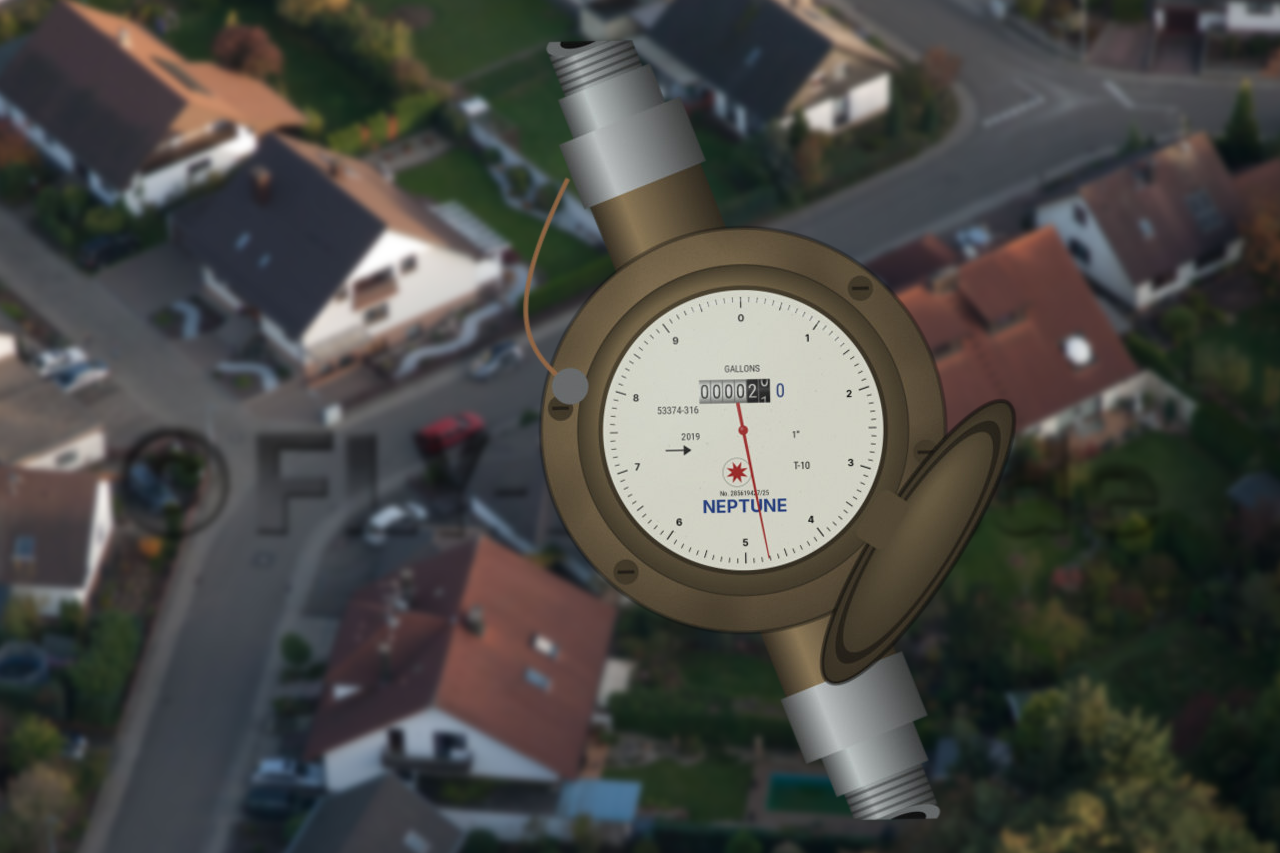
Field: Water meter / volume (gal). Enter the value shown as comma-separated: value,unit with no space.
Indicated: 204.7,gal
